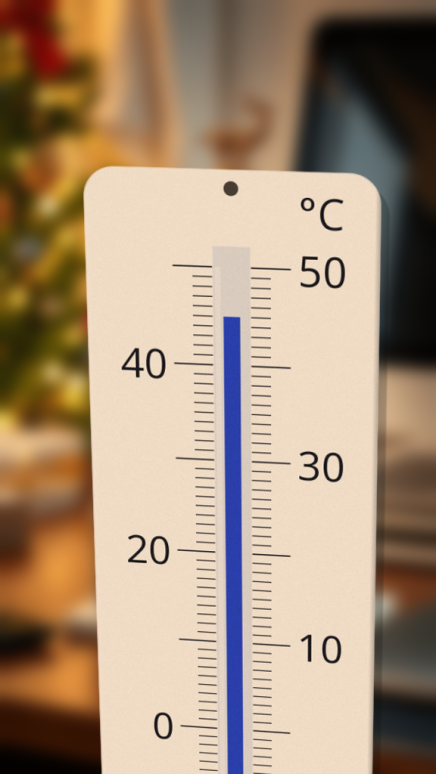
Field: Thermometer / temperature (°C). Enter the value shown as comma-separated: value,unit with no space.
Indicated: 45,°C
